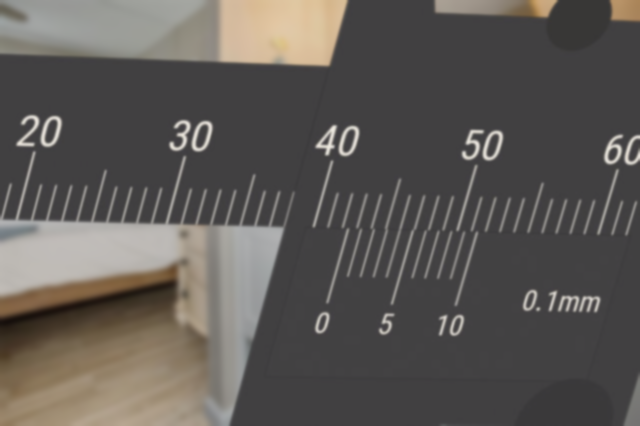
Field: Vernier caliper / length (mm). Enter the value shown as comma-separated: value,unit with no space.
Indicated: 42.4,mm
